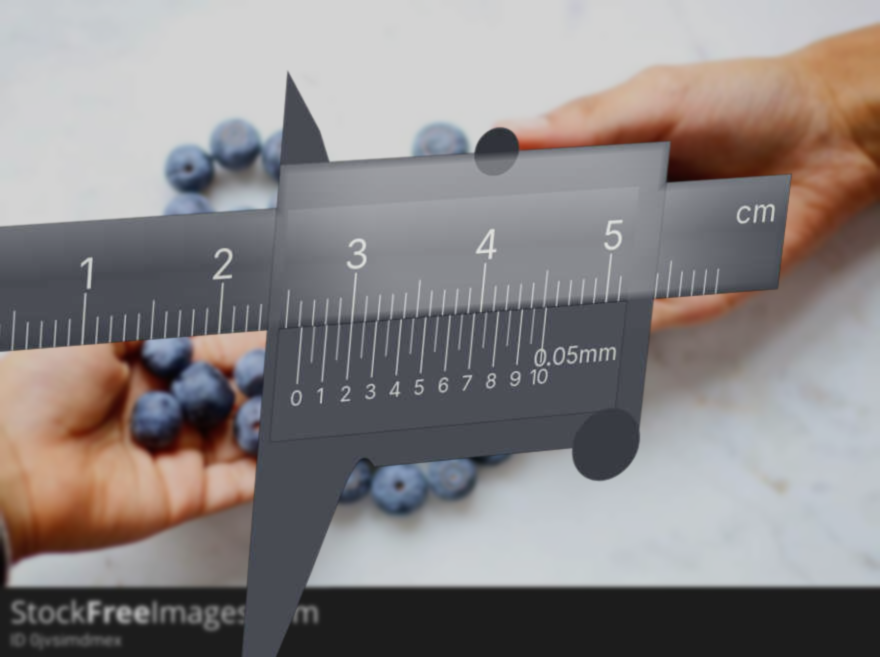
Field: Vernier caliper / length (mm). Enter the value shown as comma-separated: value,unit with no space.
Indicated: 26.2,mm
